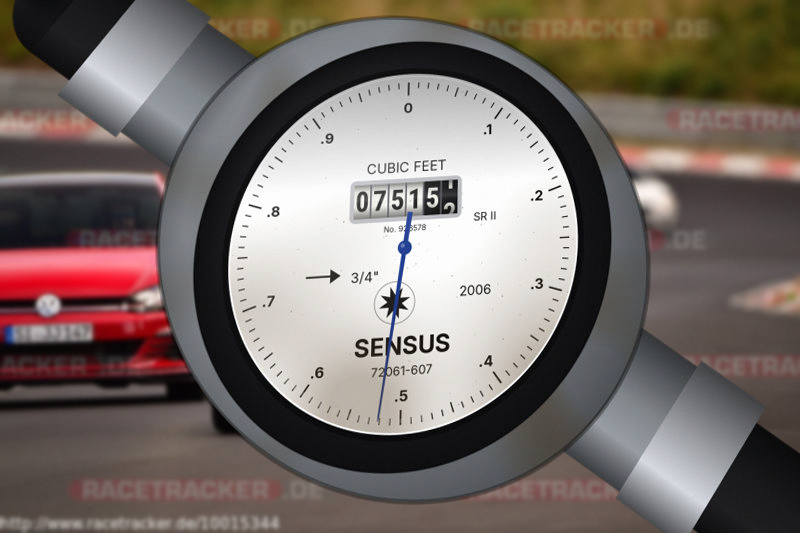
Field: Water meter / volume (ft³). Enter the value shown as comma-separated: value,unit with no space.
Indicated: 75151.52,ft³
